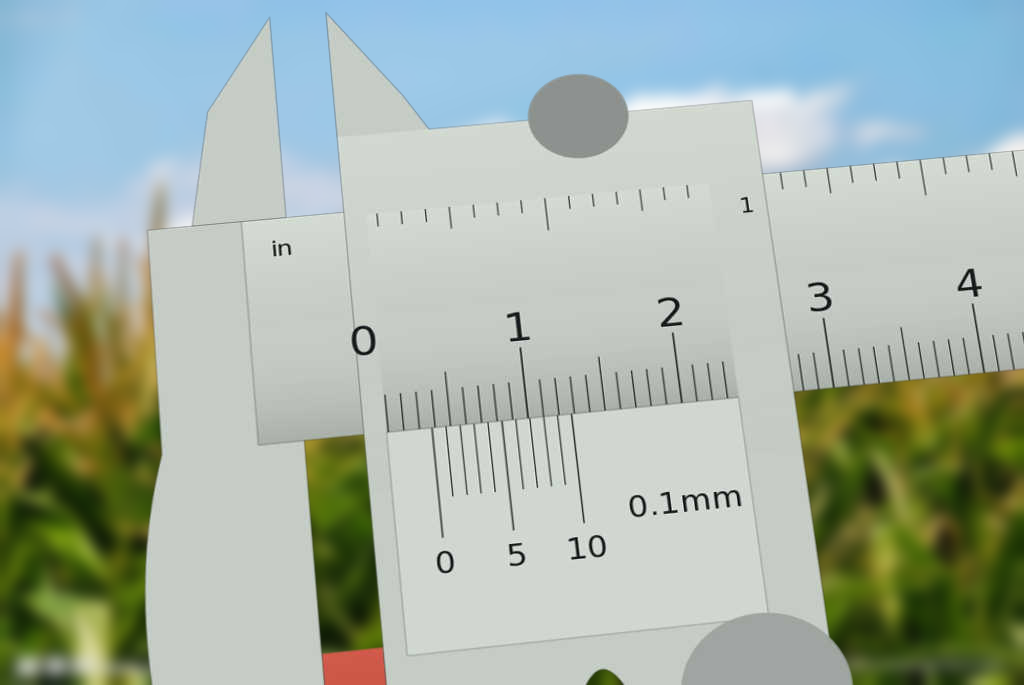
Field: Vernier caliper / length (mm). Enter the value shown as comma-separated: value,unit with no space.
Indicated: 3.8,mm
